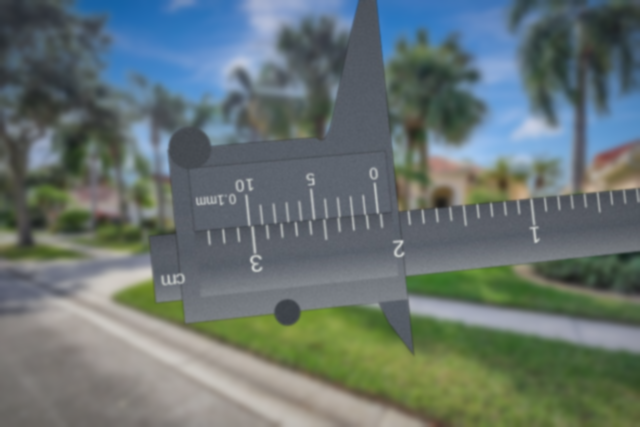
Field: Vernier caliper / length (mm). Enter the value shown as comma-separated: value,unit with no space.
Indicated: 21.2,mm
